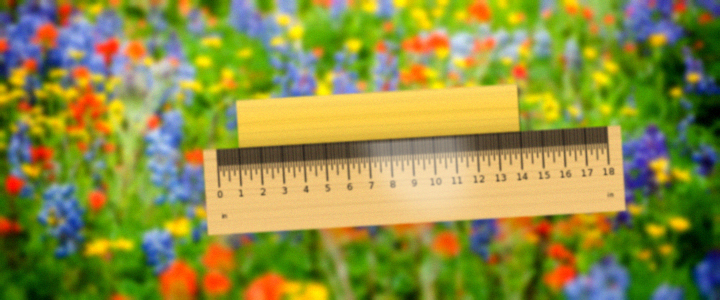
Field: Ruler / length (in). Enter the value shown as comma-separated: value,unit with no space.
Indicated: 13,in
